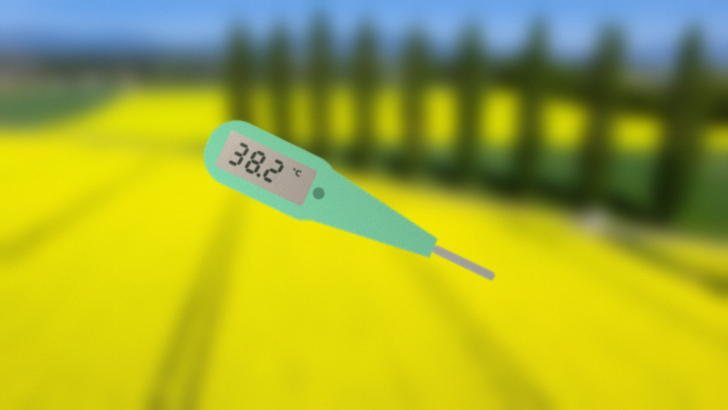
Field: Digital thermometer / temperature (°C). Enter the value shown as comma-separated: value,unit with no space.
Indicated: 38.2,°C
